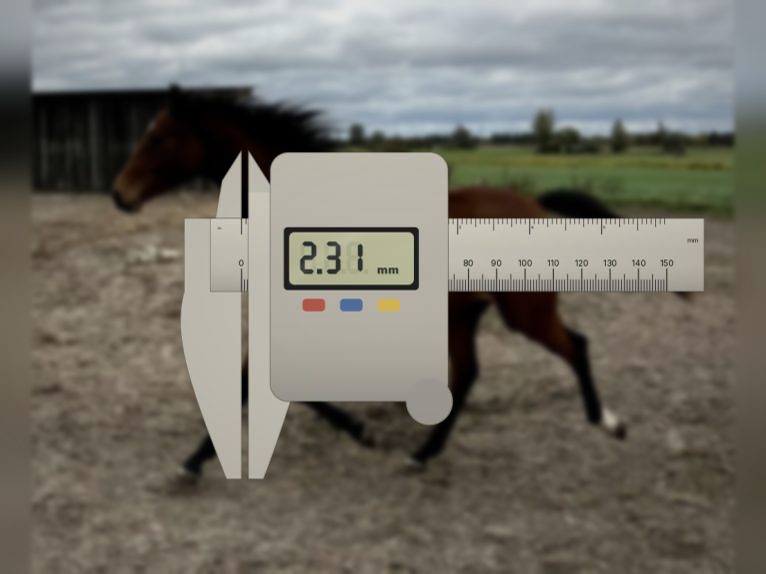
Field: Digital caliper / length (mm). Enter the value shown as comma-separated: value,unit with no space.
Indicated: 2.31,mm
